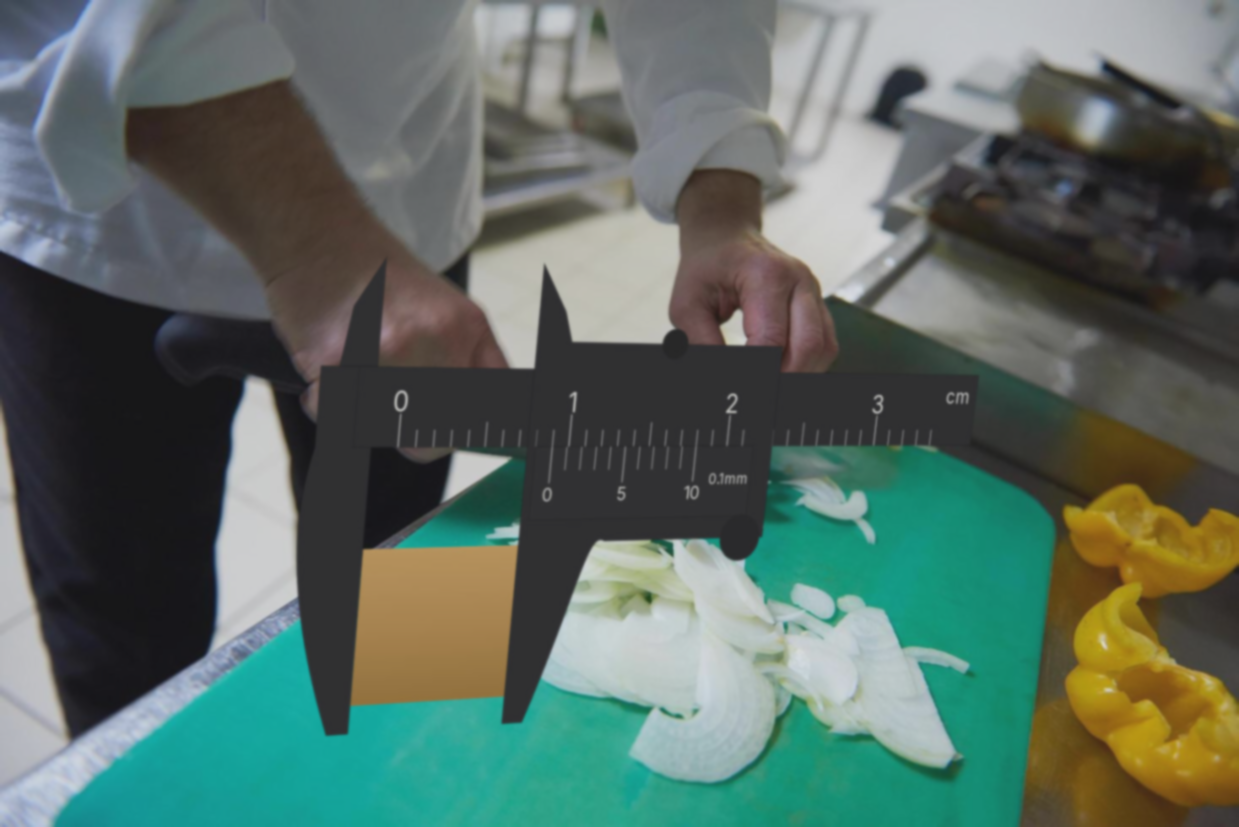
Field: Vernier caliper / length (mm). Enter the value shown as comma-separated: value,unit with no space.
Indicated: 9.0,mm
